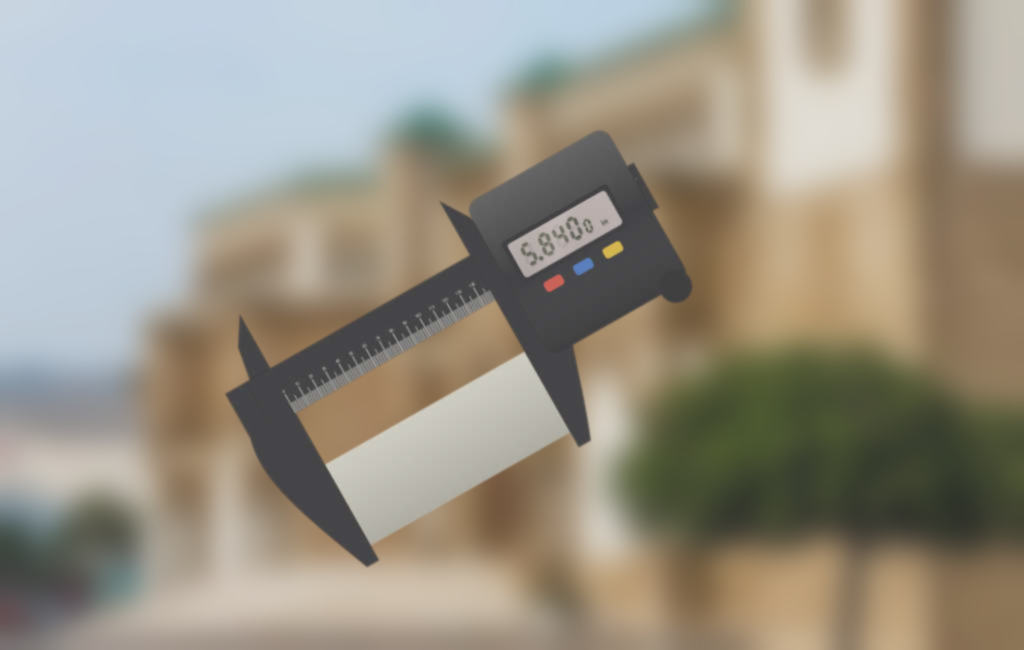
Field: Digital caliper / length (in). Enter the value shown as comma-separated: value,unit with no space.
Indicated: 5.8400,in
